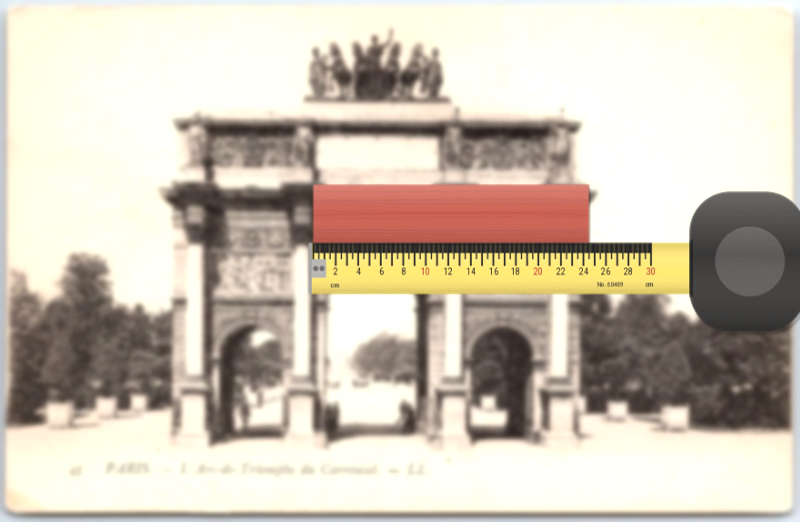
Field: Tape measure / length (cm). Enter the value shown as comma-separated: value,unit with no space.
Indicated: 24.5,cm
